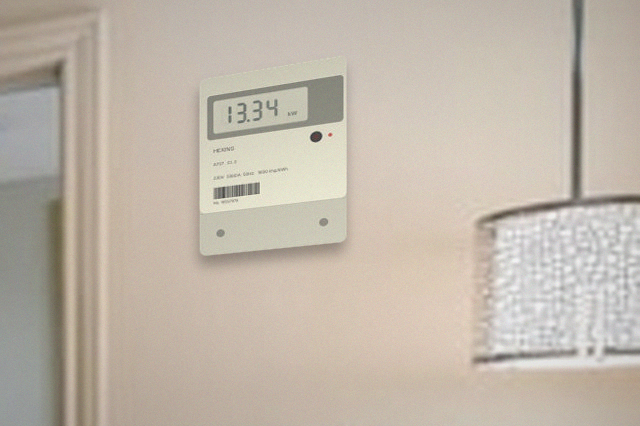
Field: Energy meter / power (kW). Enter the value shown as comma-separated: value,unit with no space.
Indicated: 13.34,kW
